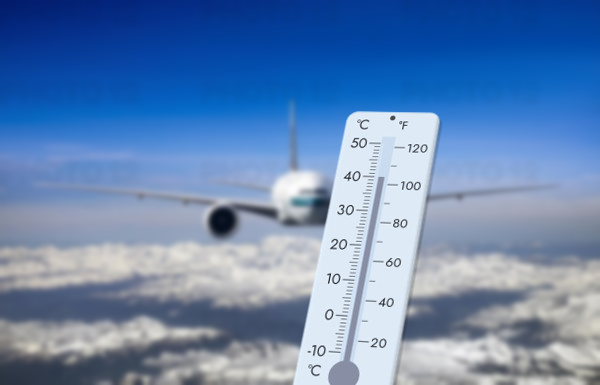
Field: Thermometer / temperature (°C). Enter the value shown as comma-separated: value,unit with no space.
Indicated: 40,°C
